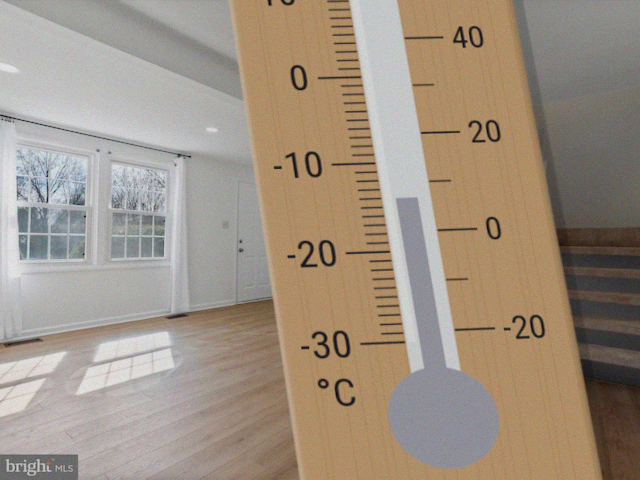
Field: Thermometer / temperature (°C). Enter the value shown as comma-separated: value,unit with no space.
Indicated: -14,°C
